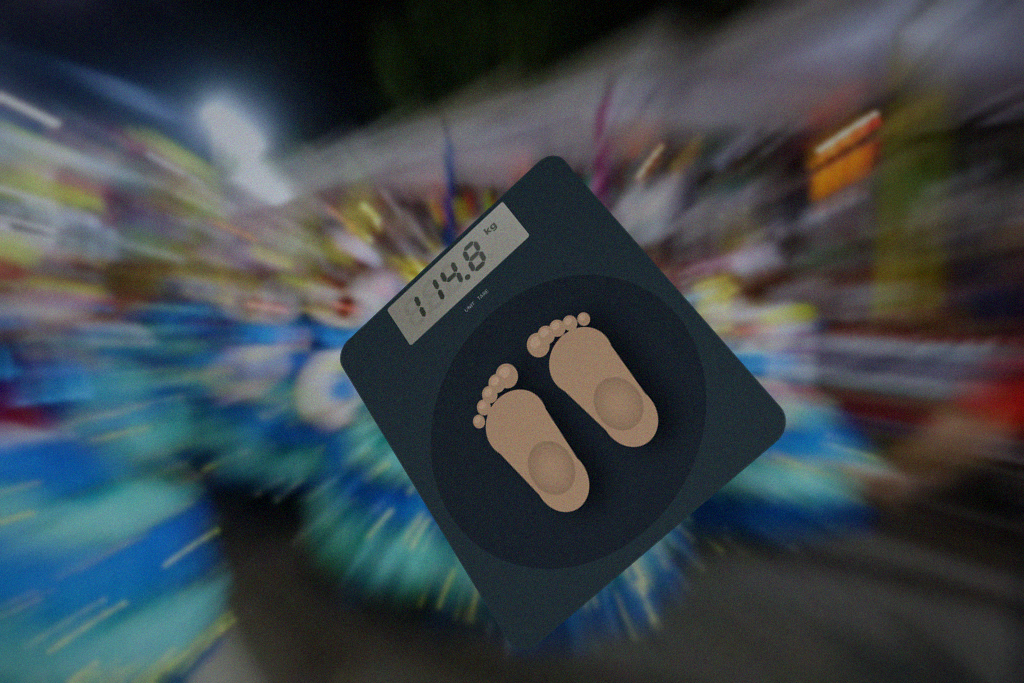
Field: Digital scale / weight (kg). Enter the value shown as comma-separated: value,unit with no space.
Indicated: 114.8,kg
